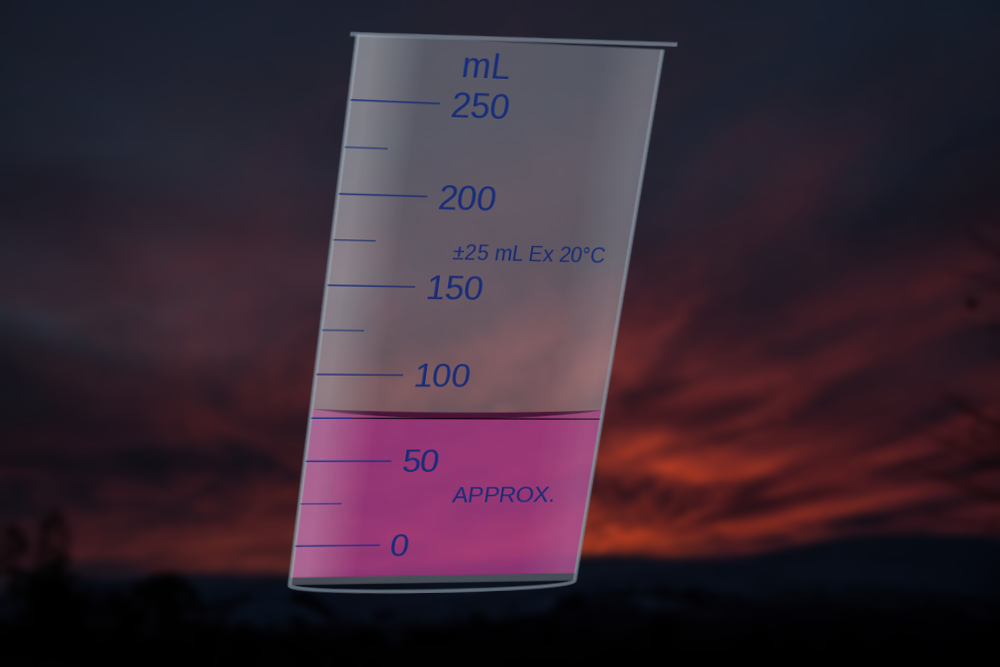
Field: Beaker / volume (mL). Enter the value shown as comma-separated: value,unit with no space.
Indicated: 75,mL
